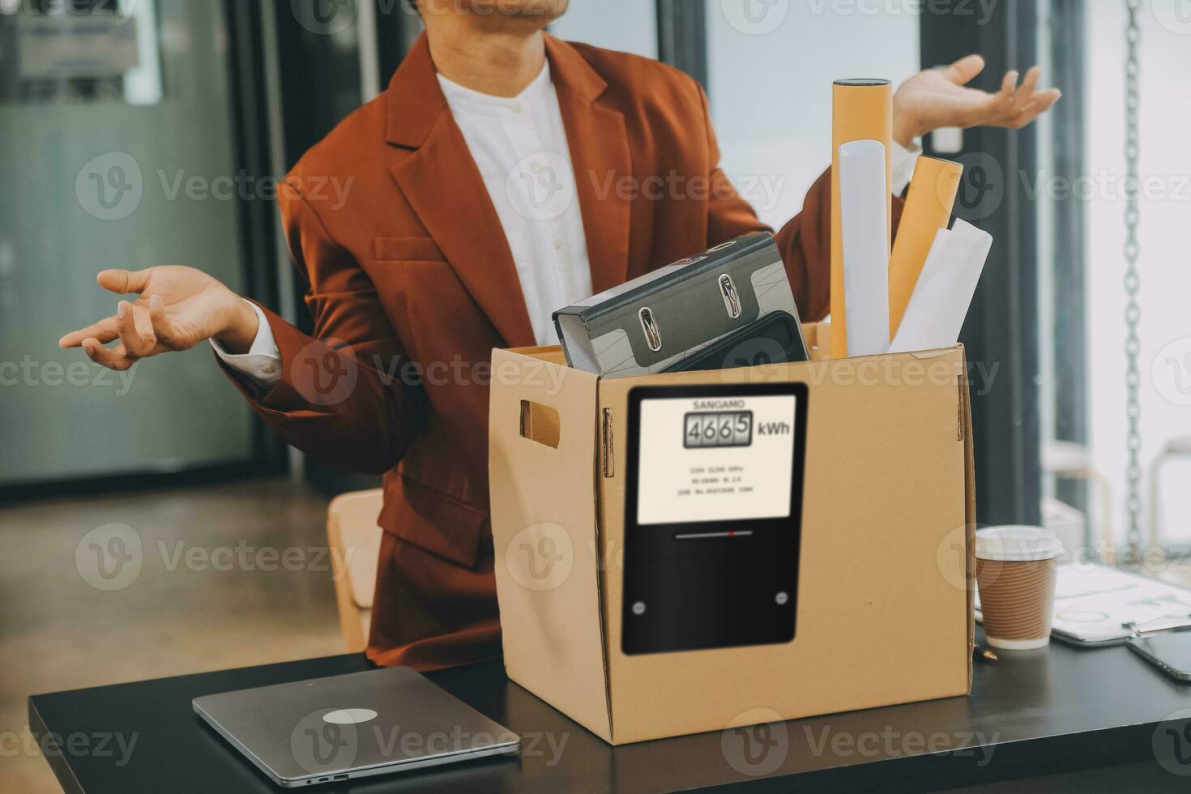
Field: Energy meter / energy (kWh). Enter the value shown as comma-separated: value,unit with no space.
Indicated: 4665,kWh
